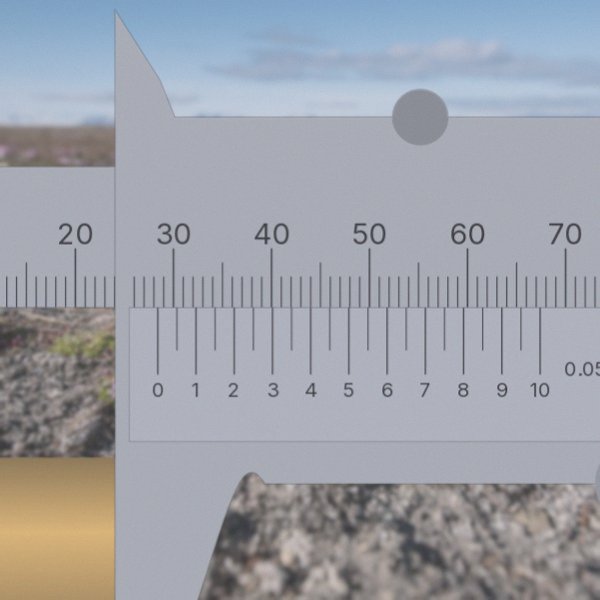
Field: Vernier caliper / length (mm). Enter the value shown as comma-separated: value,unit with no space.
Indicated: 28.4,mm
